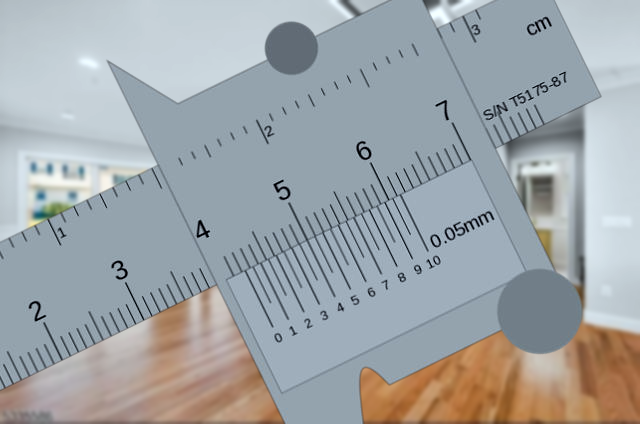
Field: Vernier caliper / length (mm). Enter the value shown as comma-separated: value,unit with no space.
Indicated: 42.4,mm
